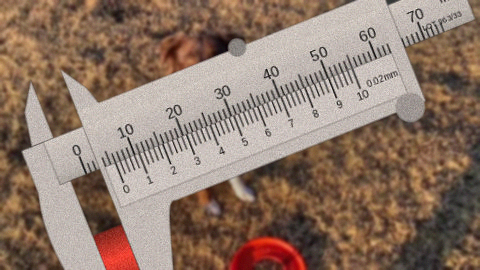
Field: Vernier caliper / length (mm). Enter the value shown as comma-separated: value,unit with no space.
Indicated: 6.0,mm
